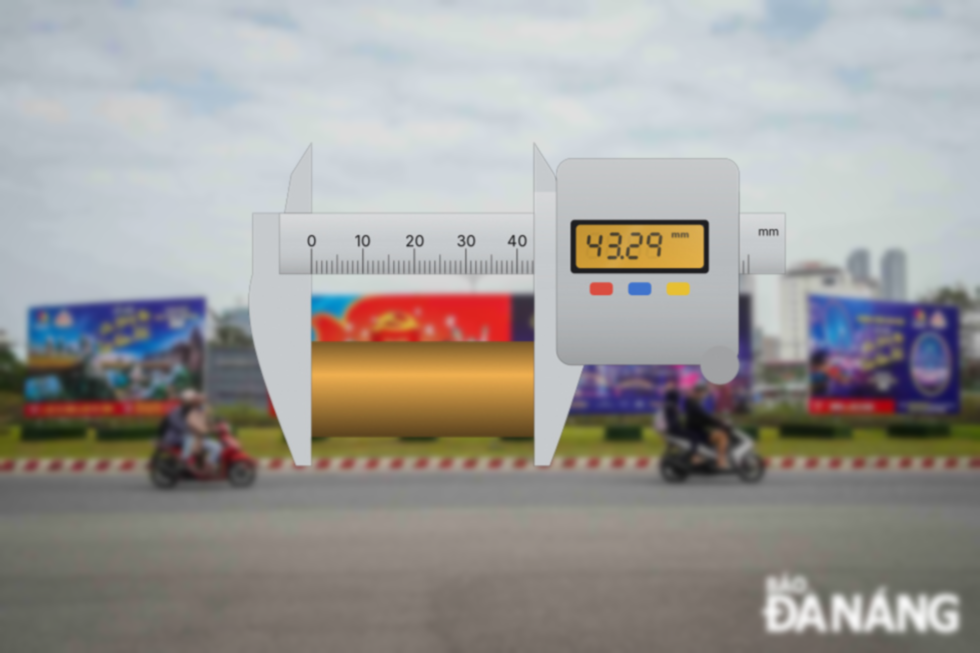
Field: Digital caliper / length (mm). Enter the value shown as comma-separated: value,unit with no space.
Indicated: 43.29,mm
